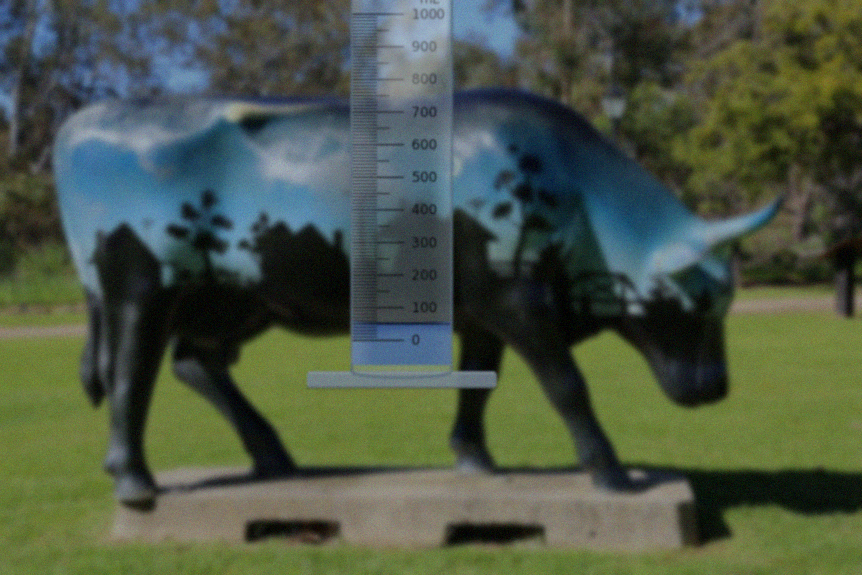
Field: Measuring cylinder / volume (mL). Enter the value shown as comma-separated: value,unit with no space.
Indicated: 50,mL
